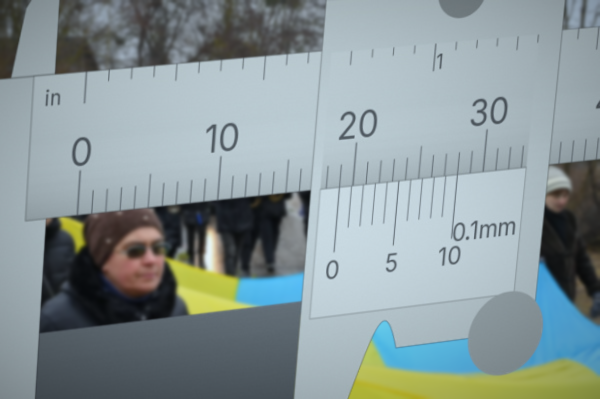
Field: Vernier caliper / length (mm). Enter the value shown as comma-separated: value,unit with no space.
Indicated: 19.0,mm
